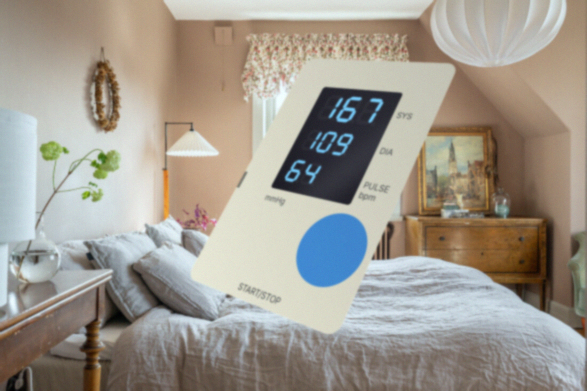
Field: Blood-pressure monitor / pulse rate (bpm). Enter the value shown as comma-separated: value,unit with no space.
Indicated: 64,bpm
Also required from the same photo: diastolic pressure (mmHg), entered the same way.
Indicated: 109,mmHg
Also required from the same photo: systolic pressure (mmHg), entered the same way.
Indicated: 167,mmHg
